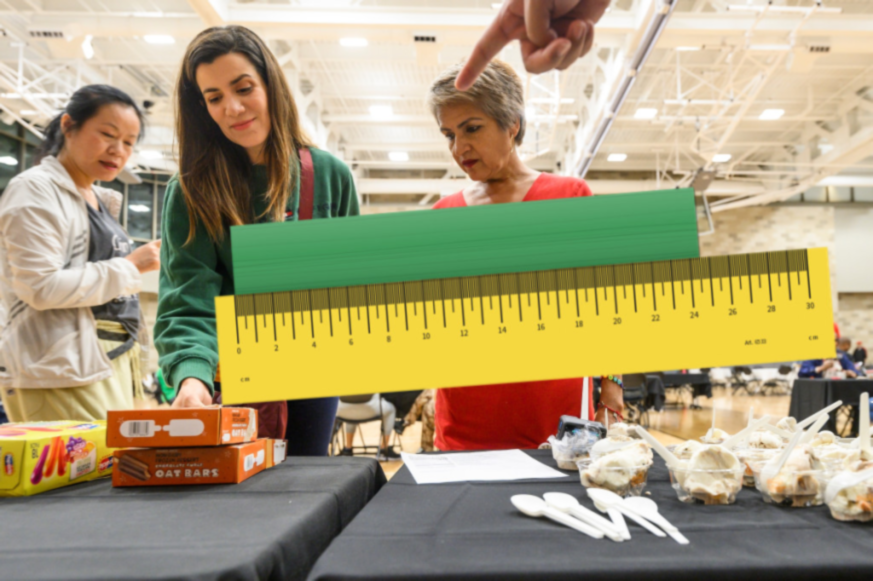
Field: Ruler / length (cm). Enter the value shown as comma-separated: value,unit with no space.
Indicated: 24.5,cm
